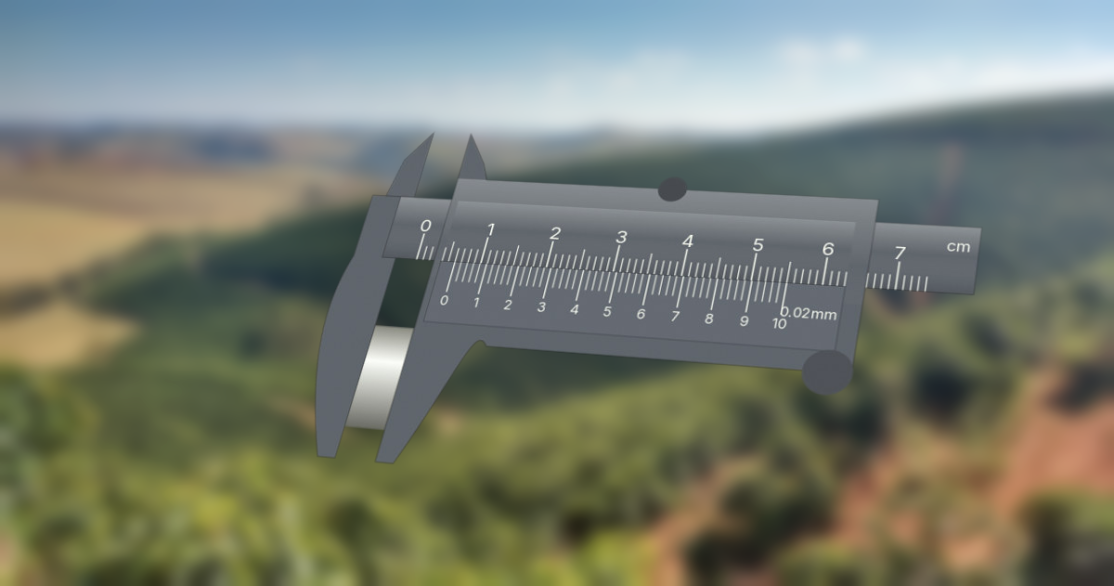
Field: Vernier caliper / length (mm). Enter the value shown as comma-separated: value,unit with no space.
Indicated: 6.0,mm
